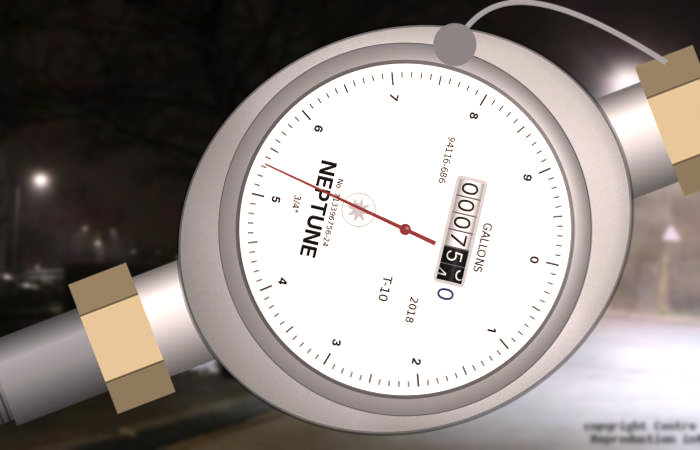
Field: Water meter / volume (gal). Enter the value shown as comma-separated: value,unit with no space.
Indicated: 7535.3,gal
